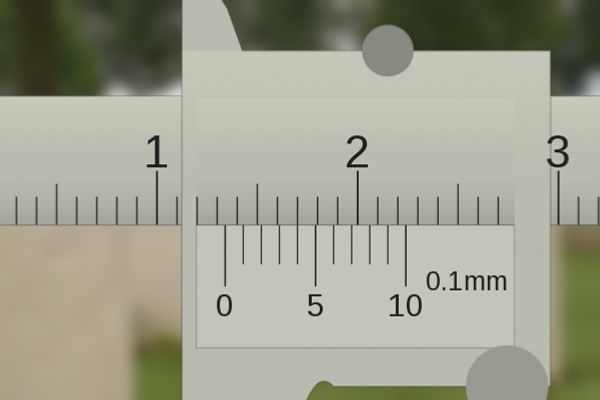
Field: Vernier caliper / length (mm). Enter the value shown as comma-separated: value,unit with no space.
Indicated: 13.4,mm
